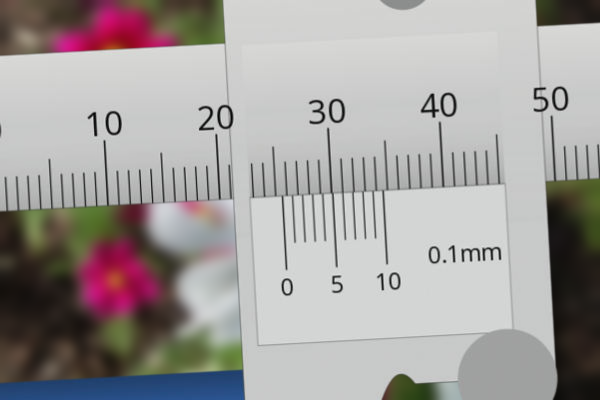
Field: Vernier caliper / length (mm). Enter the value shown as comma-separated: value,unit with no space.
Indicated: 25.6,mm
